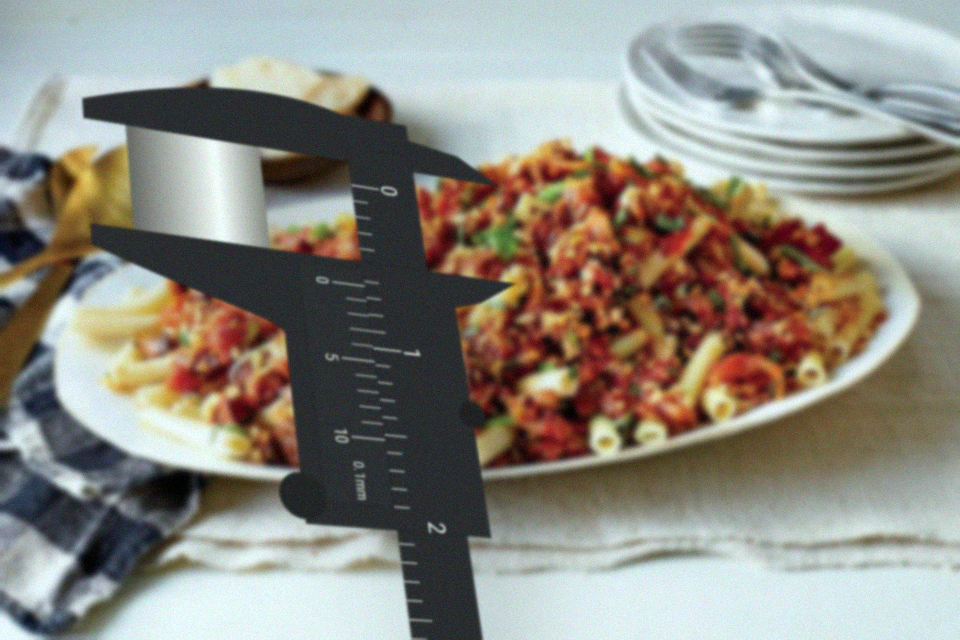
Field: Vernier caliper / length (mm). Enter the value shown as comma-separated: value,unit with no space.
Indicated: 6.3,mm
